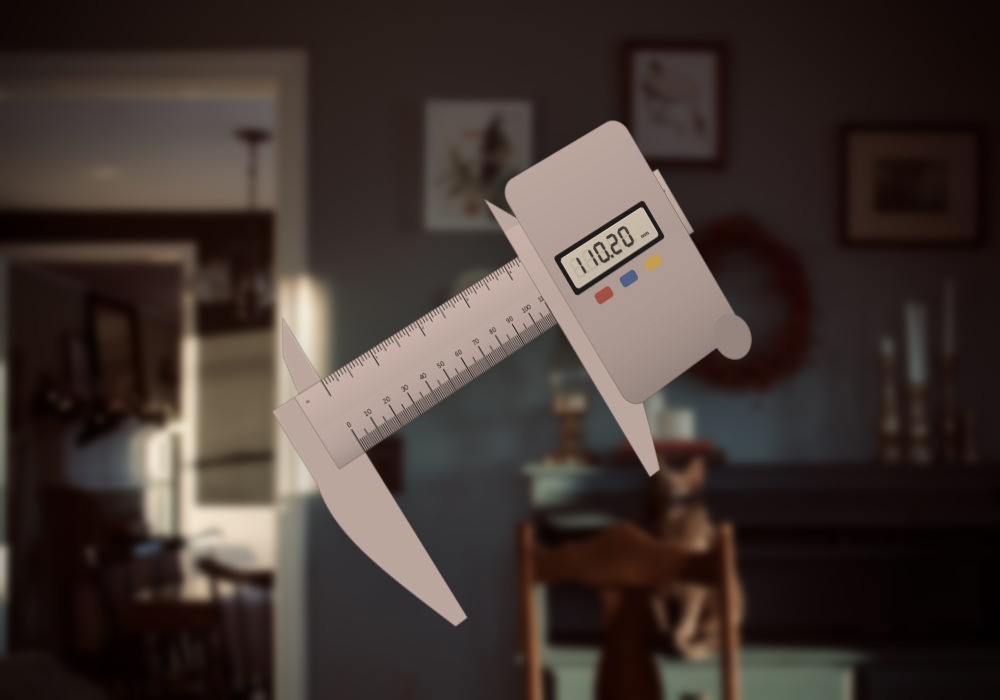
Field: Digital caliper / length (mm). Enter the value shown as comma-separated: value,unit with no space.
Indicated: 110.20,mm
